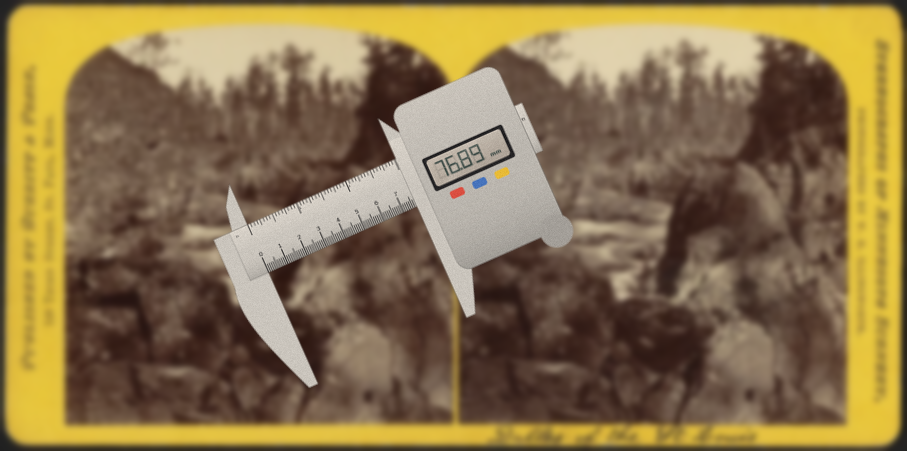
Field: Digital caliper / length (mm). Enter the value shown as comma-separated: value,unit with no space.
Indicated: 76.89,mm
